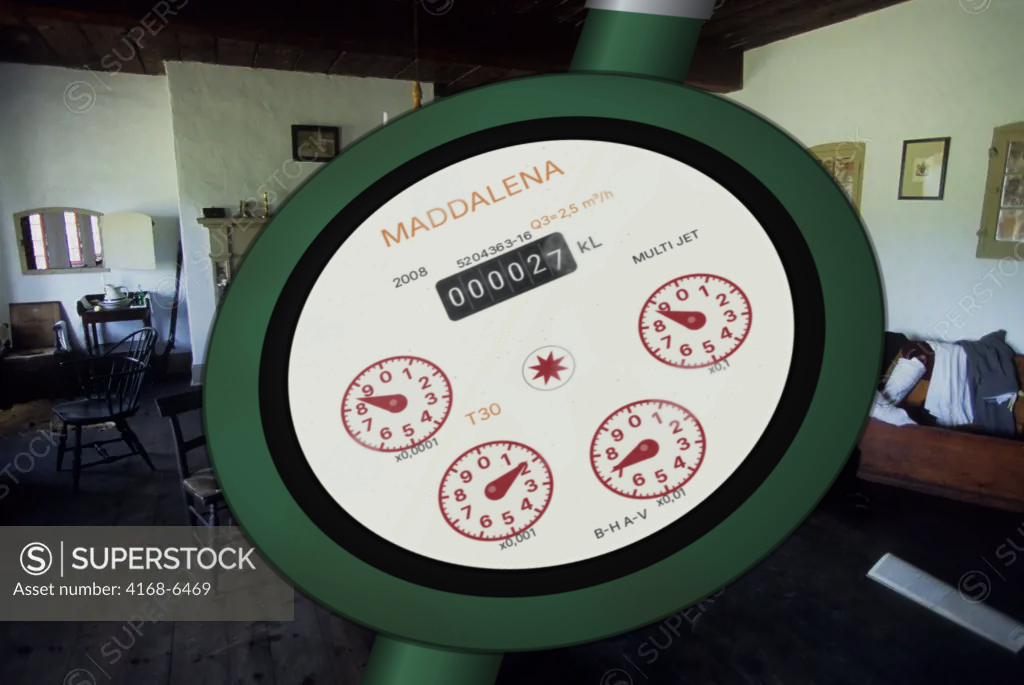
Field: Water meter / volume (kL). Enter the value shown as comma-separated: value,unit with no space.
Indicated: 26.8718,kL
